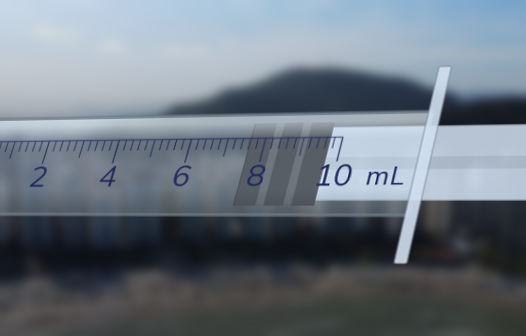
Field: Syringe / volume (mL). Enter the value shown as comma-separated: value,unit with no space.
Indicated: 7.6,mL
